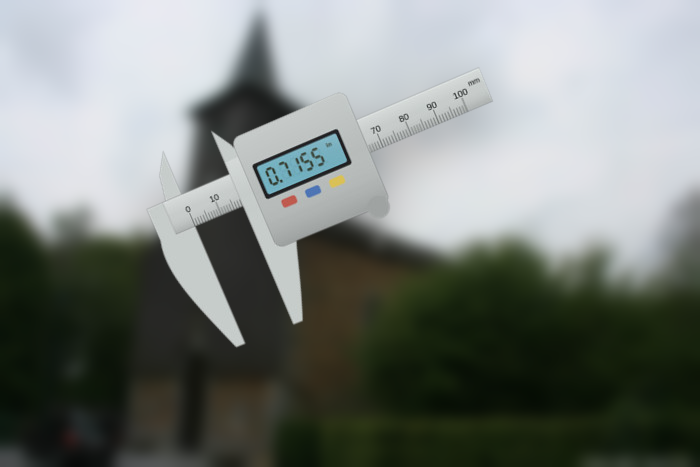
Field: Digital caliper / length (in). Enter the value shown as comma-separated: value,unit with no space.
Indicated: 0.7155,in
